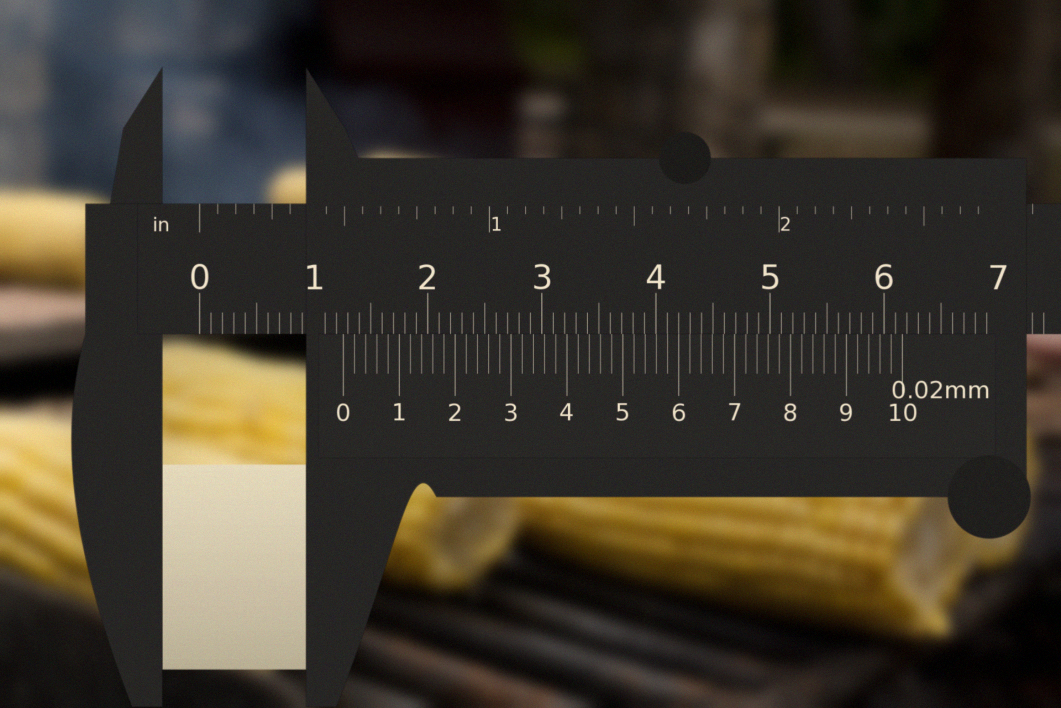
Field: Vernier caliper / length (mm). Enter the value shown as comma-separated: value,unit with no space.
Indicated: 12.6,mm
